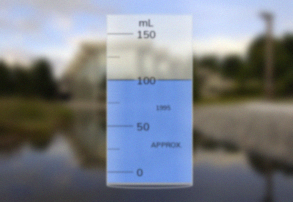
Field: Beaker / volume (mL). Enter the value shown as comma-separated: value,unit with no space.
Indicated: 100,mL
